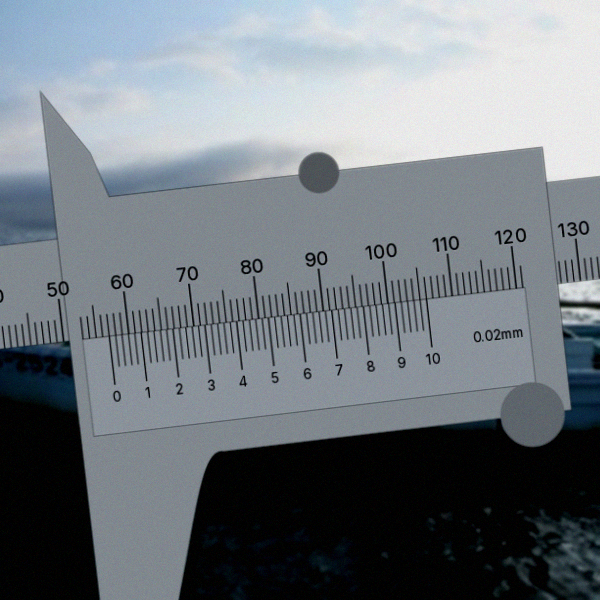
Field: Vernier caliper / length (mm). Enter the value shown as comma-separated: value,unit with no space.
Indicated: 57.0,mm
